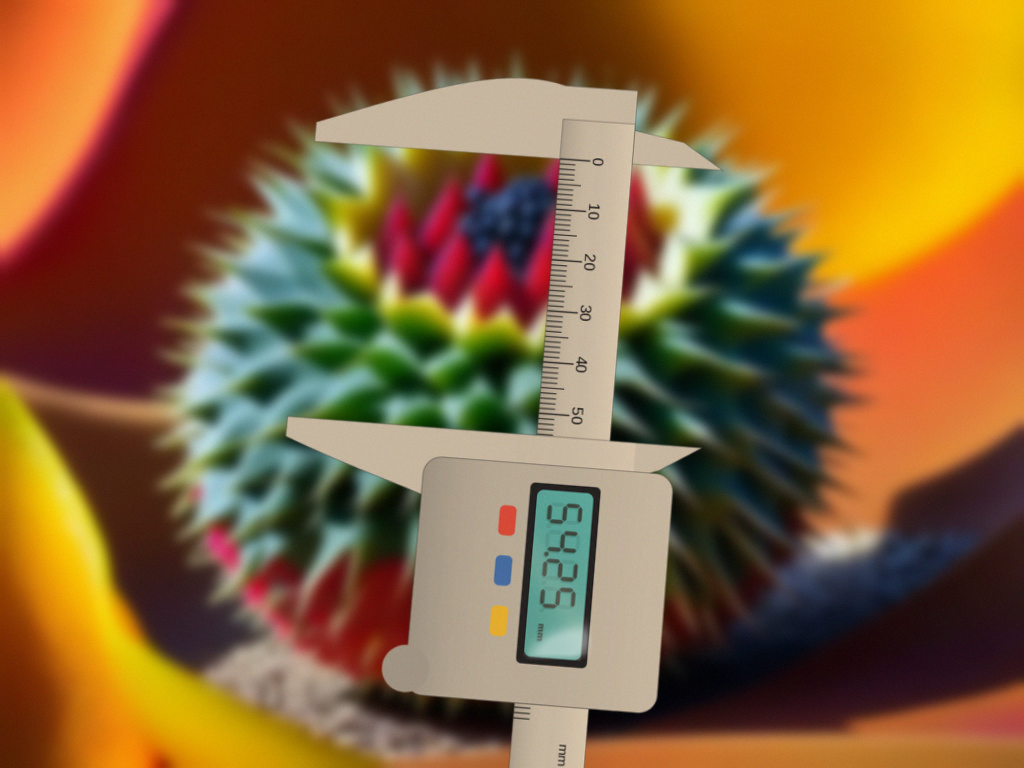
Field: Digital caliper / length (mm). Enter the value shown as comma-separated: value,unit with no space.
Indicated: 54.25,mm
